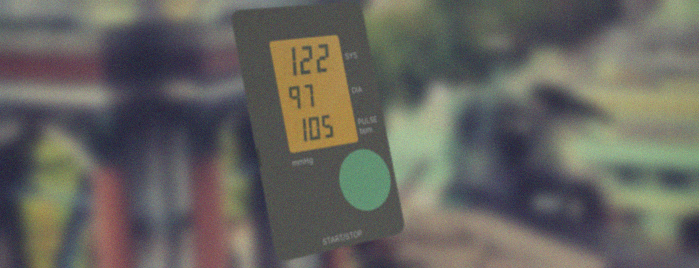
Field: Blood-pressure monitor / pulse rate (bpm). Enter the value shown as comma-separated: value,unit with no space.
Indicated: 105,bpm
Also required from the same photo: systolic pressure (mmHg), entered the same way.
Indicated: 122,mmHg
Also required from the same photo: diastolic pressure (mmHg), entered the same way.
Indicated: 97,mmHg
